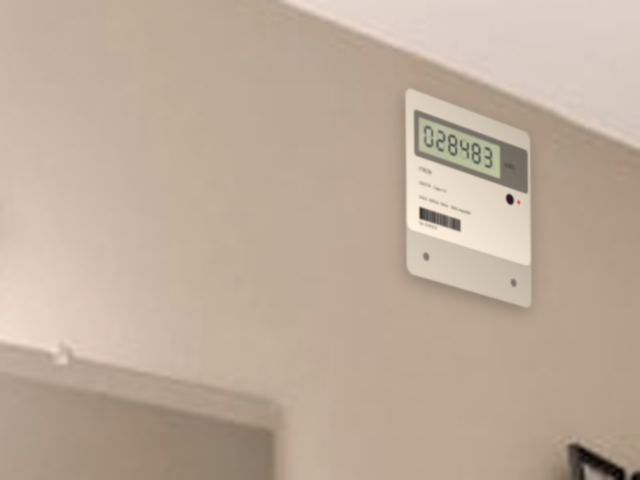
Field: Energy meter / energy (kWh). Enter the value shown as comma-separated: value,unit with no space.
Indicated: 28483,kWh
